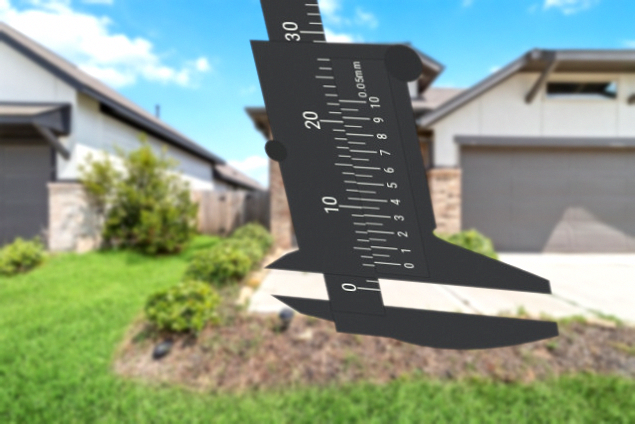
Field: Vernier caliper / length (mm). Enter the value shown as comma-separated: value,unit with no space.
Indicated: 3.4,mm
